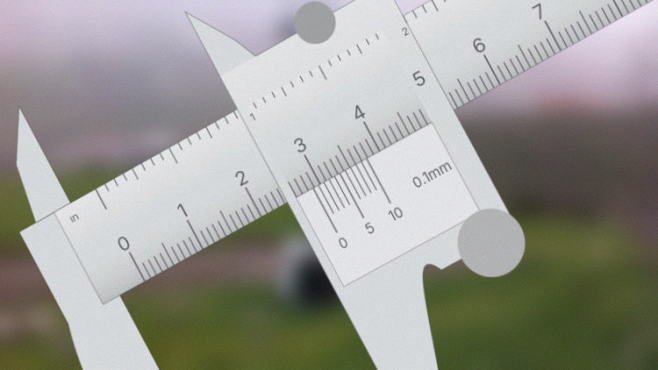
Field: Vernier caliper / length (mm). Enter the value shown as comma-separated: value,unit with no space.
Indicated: 28.8,mm
